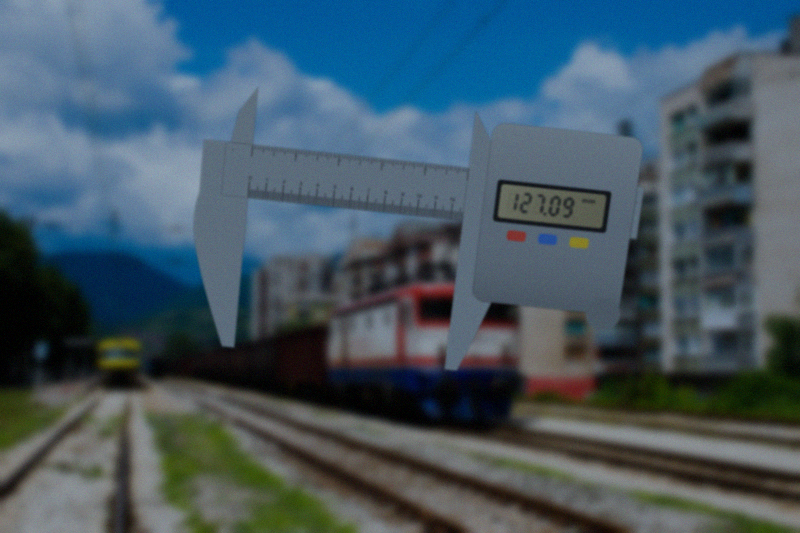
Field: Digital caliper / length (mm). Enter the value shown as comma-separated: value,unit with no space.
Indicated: 127.09,mm
